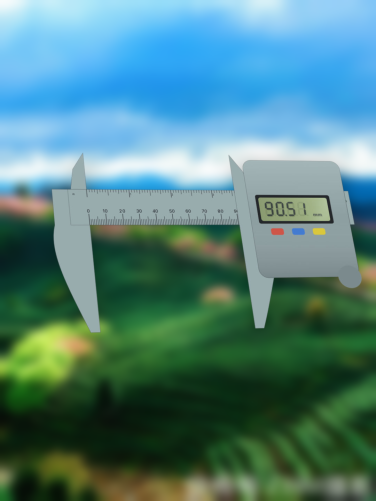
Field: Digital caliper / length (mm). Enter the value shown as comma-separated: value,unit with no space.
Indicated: 90.51,mm
